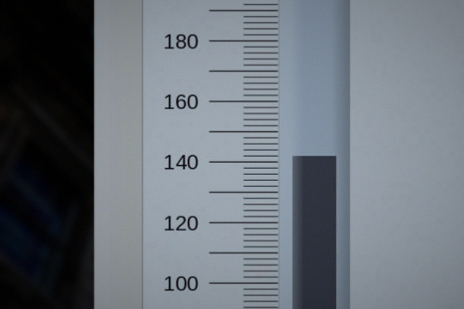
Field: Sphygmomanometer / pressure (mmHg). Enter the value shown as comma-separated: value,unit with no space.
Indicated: 142,mmHg
